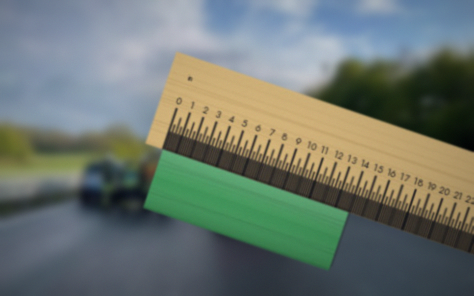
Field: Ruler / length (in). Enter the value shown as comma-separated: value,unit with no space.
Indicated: 14,in
